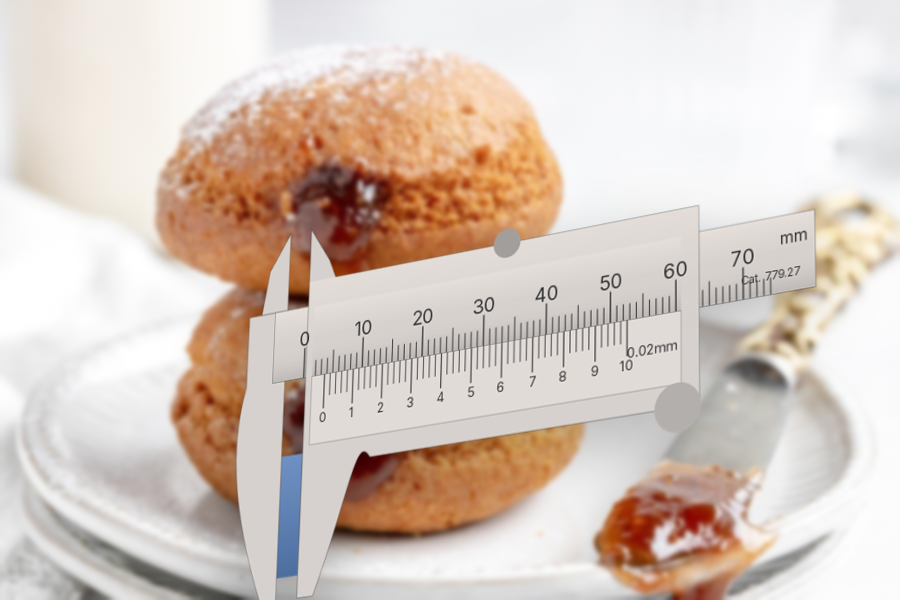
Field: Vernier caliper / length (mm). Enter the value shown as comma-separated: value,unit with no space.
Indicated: 3.6,mm
